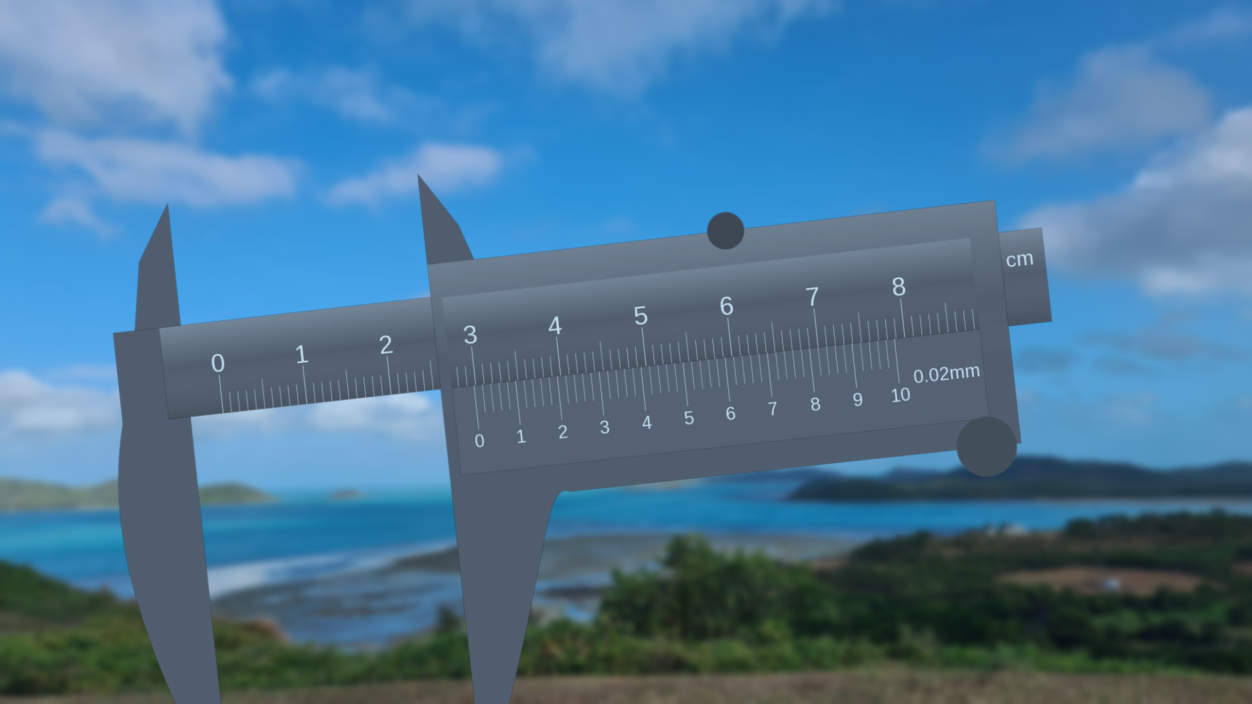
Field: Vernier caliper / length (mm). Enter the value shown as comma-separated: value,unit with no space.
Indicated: 29.8,mm
